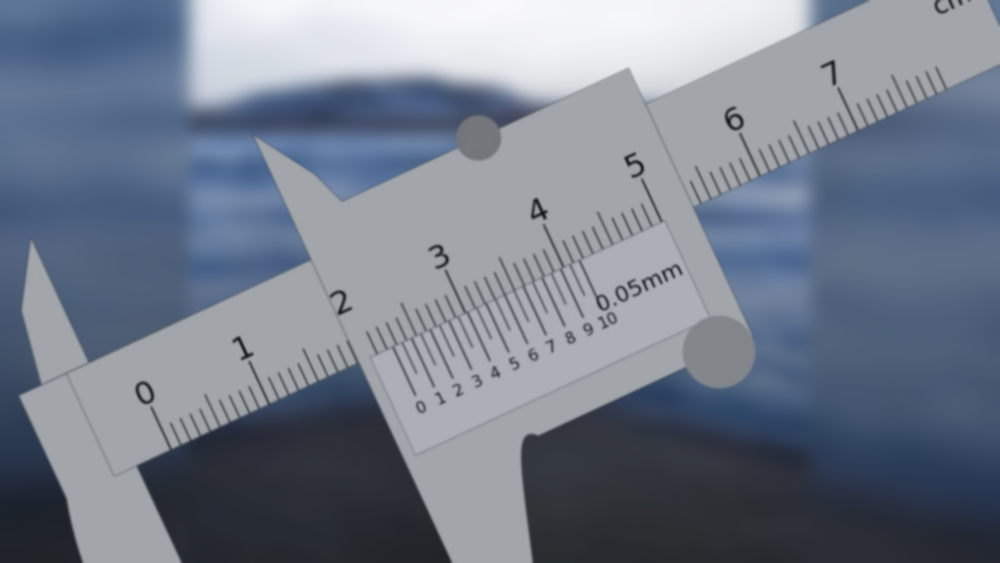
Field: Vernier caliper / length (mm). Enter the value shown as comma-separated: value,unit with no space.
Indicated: 22.6,mm
